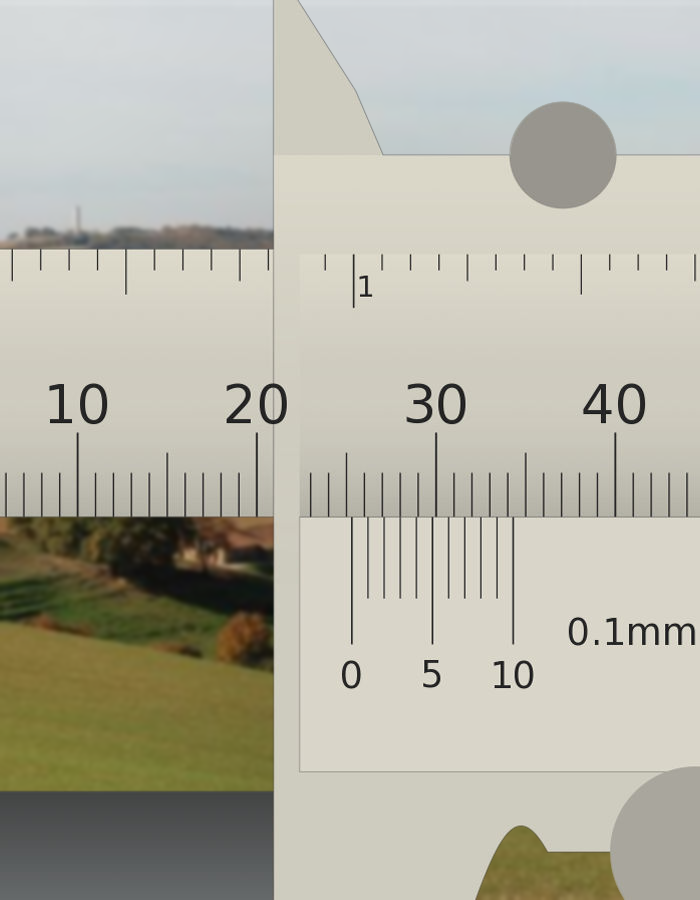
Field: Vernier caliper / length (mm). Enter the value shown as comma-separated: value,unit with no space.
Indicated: 25.3,mm
